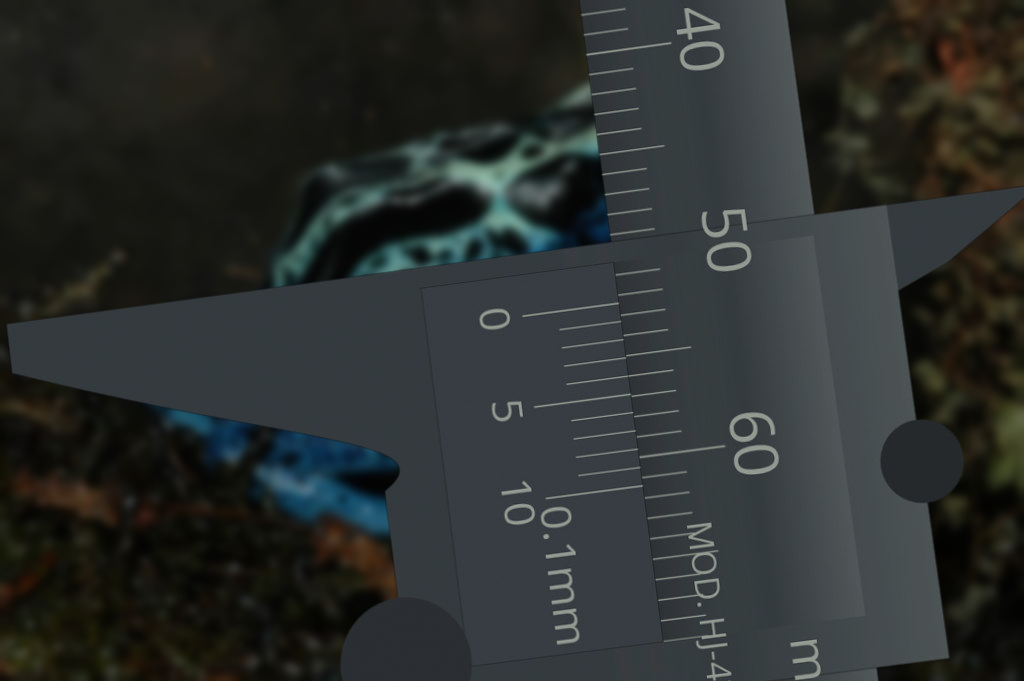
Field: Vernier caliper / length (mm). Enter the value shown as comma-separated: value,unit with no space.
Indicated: 52.4,mm
